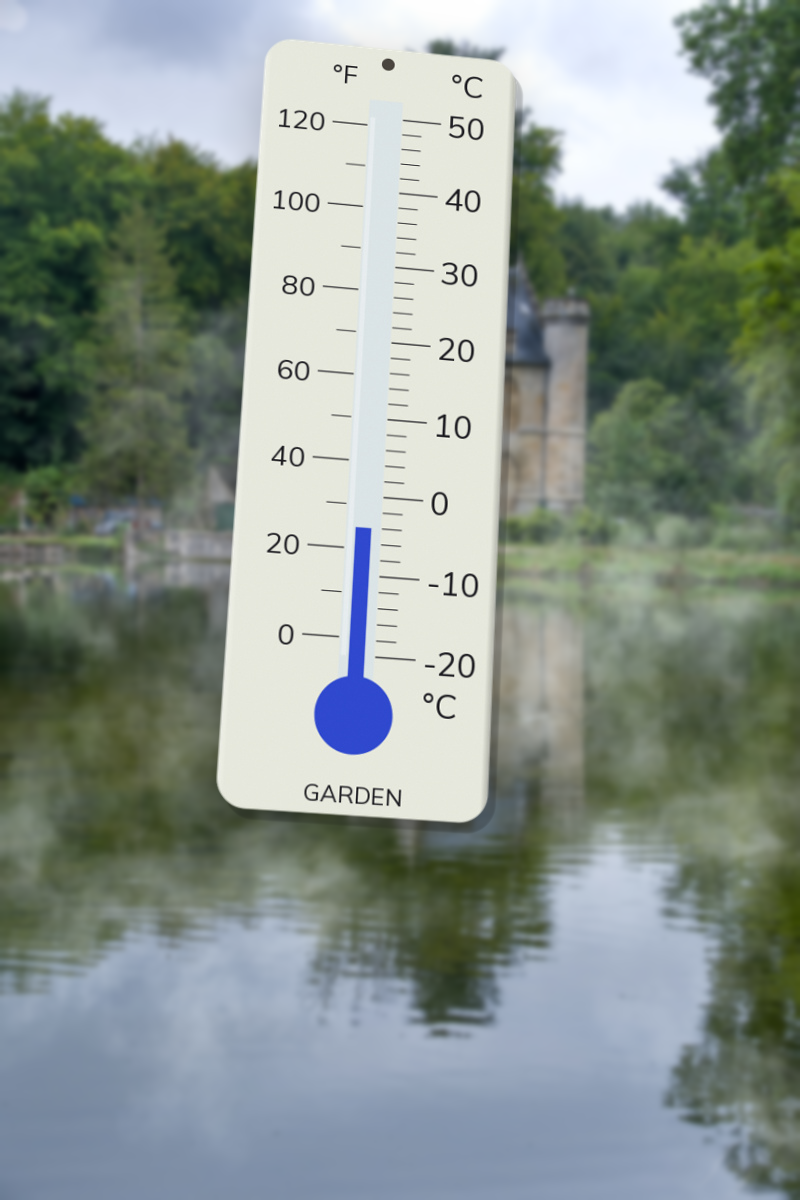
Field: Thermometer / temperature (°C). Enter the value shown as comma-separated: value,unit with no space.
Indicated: -4,°C
